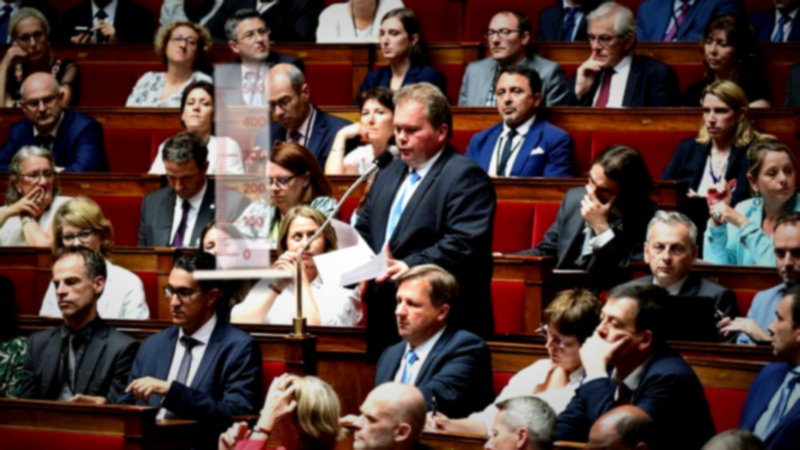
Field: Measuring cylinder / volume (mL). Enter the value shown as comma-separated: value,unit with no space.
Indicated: 50,mL
